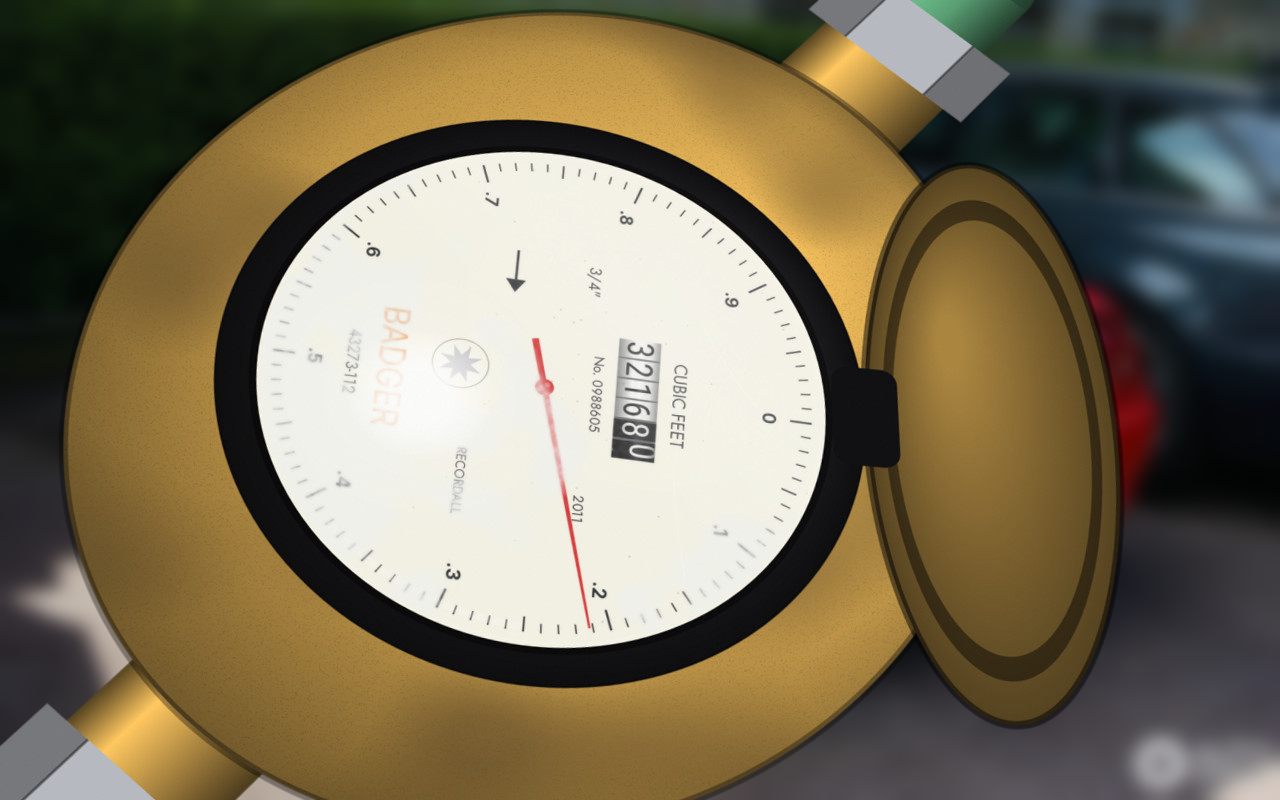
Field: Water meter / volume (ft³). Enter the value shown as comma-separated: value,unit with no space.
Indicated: 321680.21,ft³
